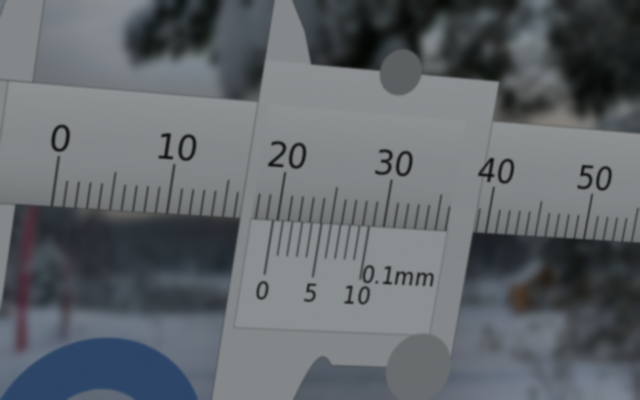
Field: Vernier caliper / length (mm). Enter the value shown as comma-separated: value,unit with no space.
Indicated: 19.6,mm
